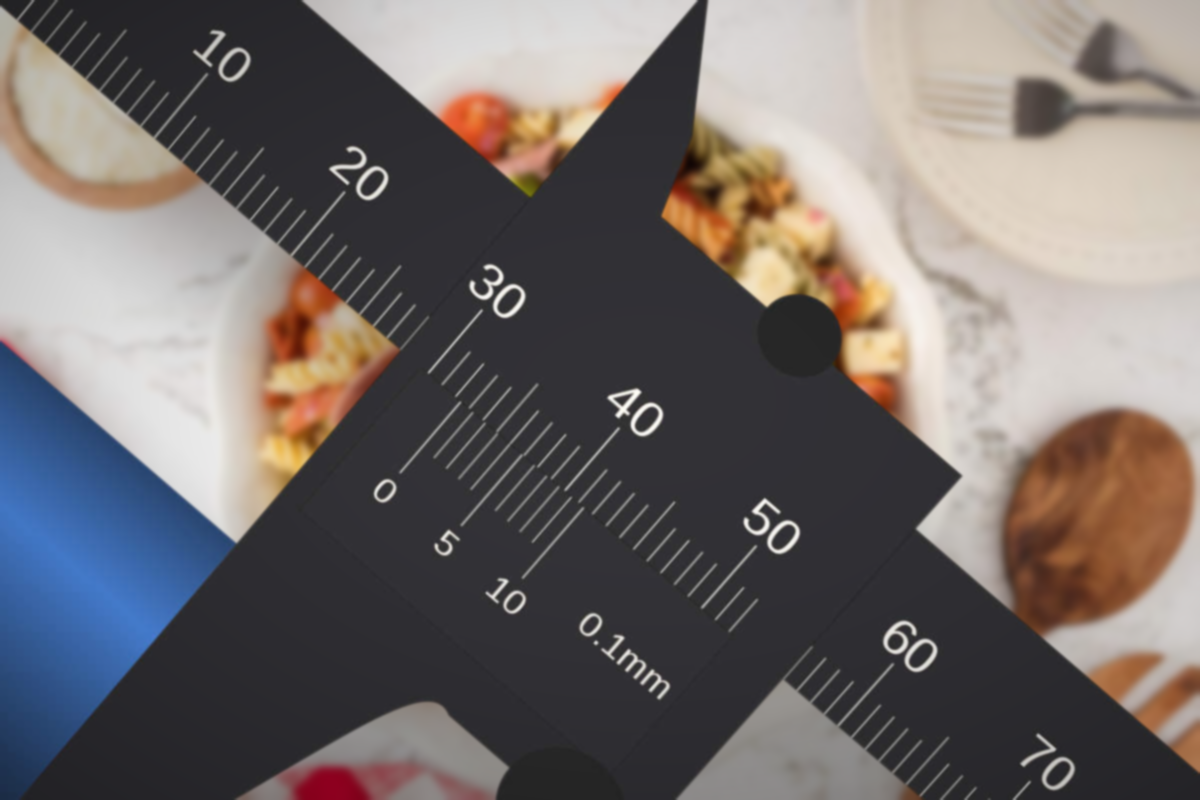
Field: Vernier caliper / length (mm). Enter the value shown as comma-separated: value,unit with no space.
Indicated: 32.4,mm
